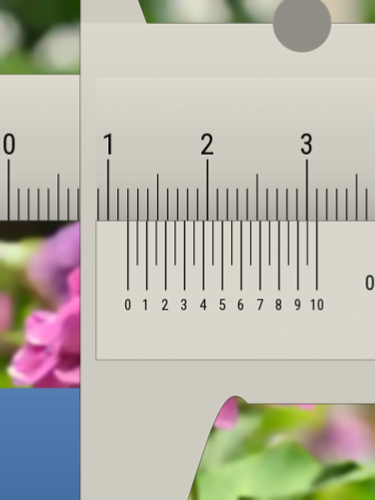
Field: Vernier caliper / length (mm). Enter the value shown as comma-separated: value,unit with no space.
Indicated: 12.0,mm
